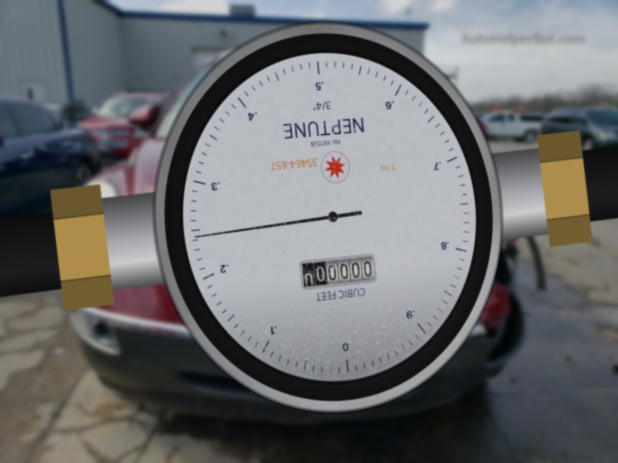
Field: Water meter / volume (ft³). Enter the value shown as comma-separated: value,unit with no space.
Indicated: 0.24,ft³
